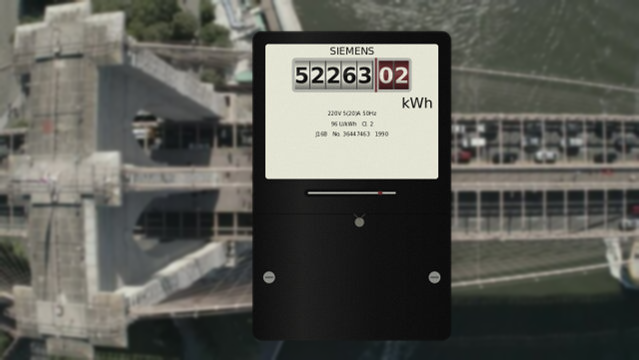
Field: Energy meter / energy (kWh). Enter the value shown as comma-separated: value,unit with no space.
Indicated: 52263.02,kWh
